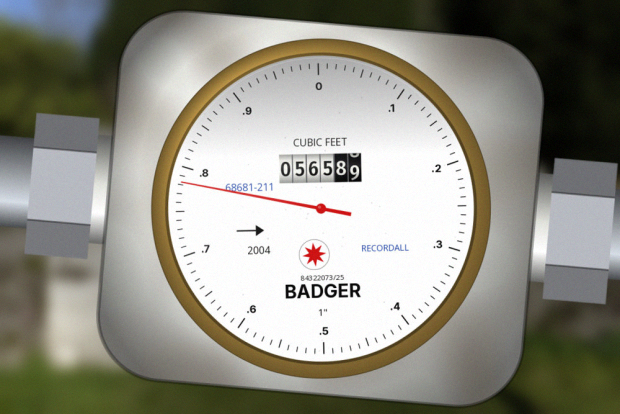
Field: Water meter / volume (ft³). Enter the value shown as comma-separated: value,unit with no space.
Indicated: 56588.78,ft³
